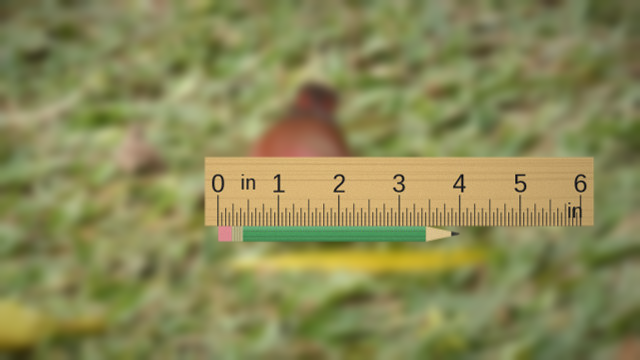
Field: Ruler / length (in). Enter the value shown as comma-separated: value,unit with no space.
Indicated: 4,in
